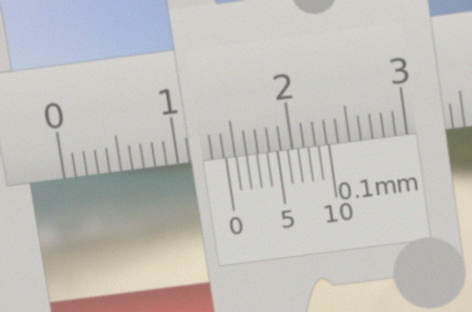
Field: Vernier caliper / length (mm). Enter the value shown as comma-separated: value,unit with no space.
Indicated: 14.2,mm
